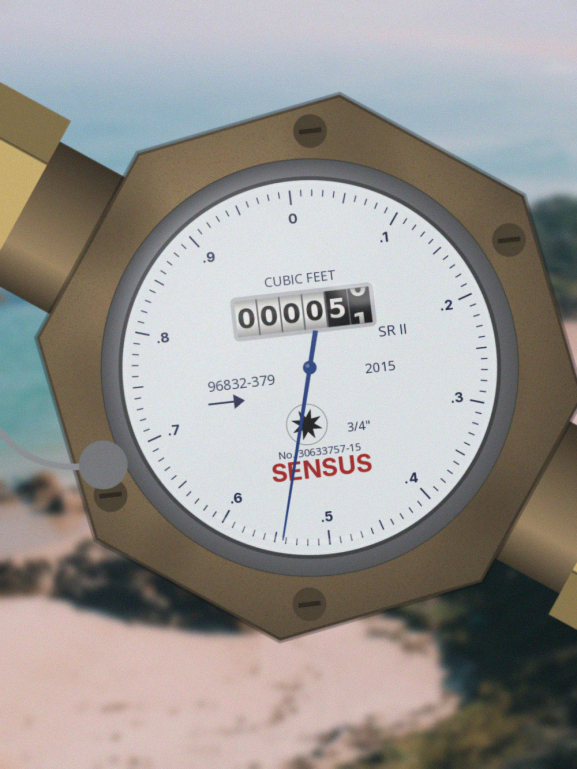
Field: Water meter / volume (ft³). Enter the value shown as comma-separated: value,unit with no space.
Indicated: 50.54,ft³
